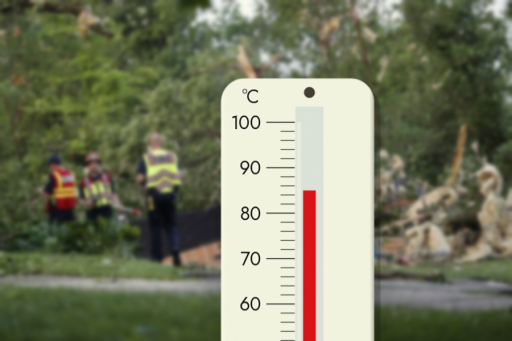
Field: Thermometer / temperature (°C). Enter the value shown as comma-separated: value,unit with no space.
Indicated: 85,°C
